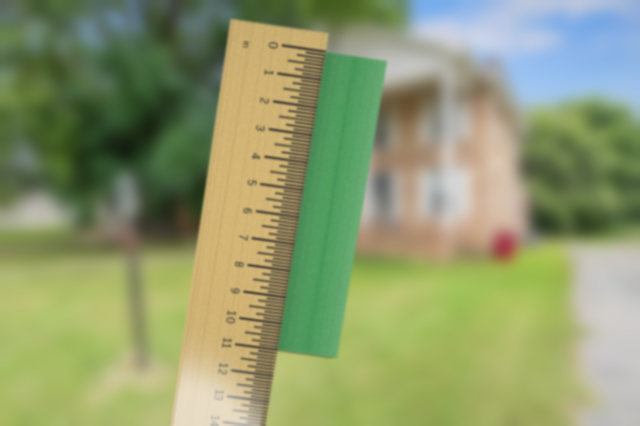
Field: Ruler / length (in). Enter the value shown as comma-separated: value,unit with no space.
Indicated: 11,in
